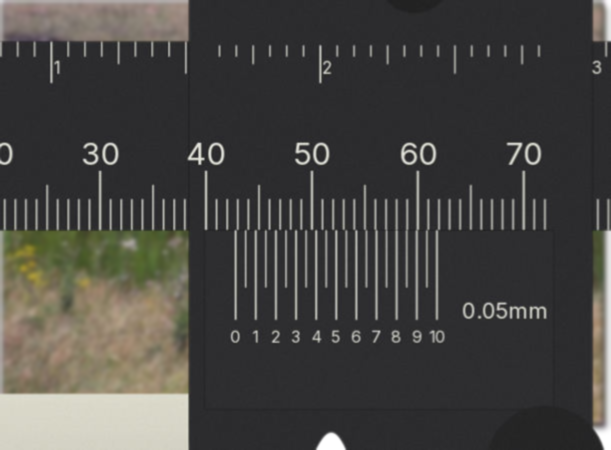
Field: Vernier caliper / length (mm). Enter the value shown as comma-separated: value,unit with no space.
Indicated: 42.8,mm
